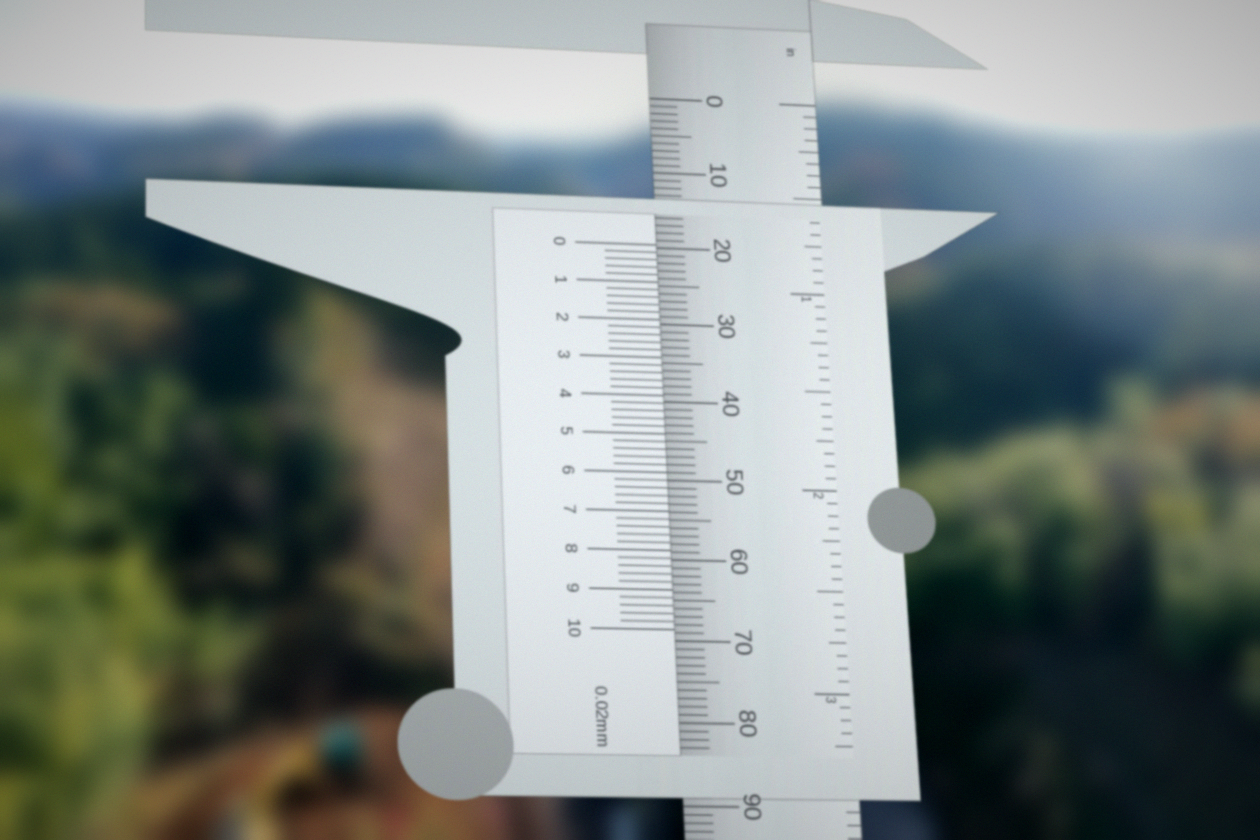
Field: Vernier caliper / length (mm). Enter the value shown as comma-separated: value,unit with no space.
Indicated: 19.6,mm
